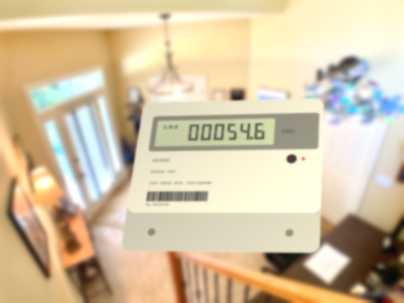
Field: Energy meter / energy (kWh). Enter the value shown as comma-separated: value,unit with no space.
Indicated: 54.6,kWh
